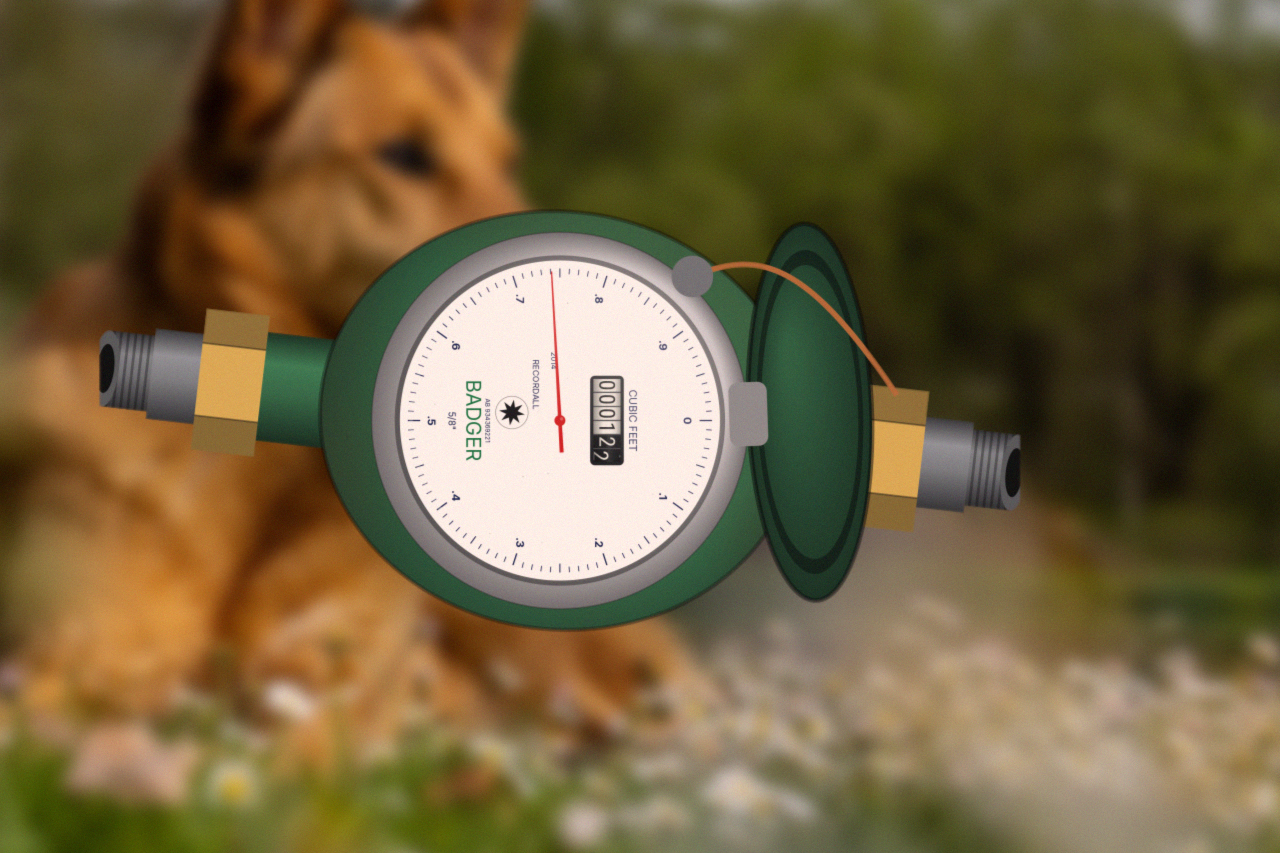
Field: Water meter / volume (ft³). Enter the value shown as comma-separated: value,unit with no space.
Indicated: 121.74,ft³
